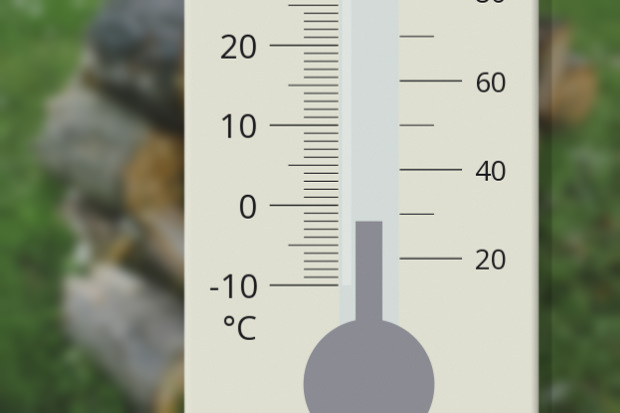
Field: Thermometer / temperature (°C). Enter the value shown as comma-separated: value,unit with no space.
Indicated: -2,°C
